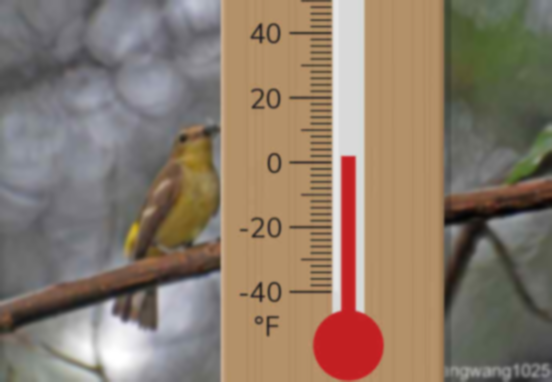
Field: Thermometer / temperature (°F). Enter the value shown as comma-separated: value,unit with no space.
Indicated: 2,°F
